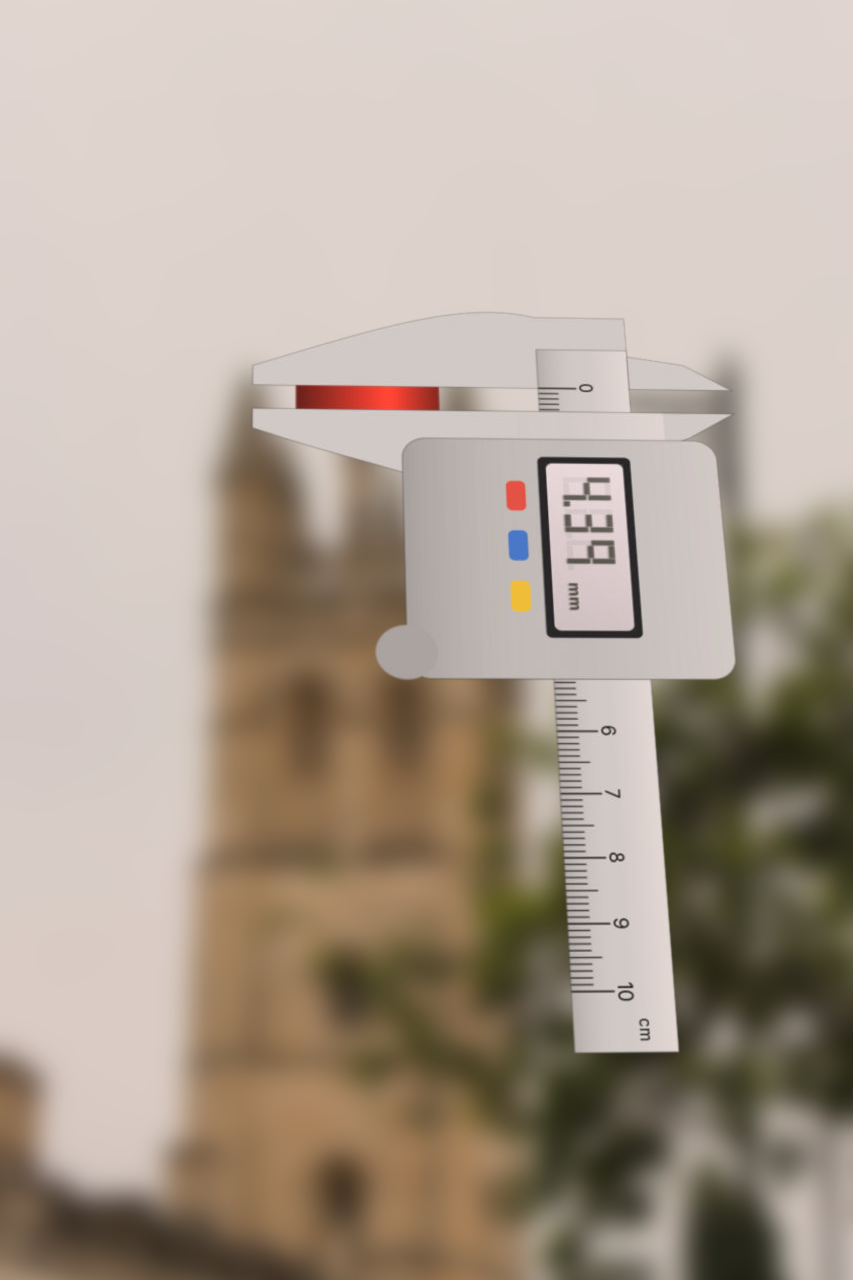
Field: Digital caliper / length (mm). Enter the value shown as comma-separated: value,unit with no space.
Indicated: 4.39,mm
